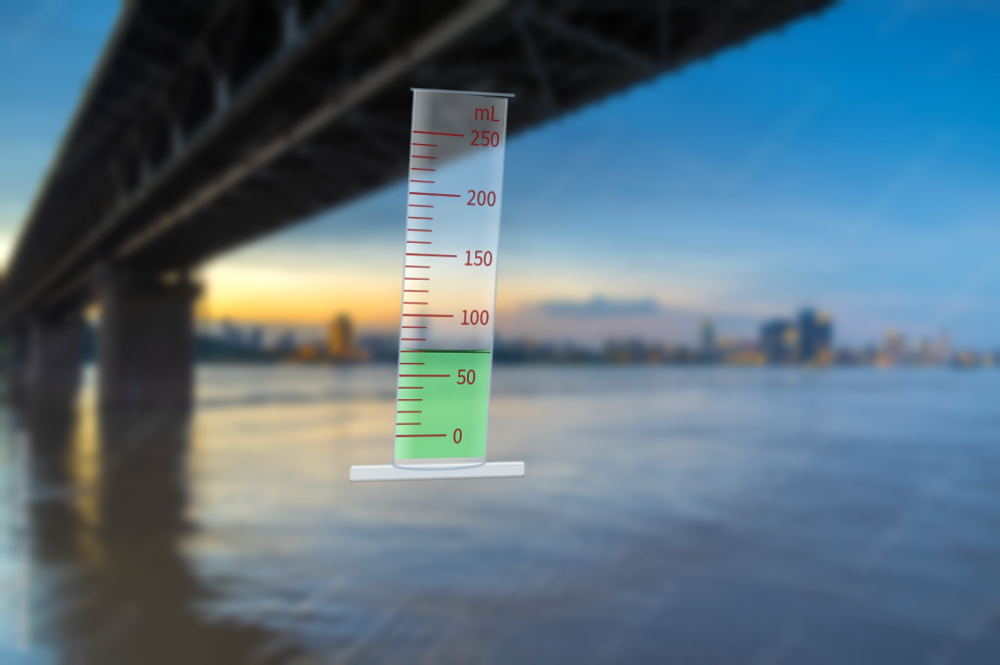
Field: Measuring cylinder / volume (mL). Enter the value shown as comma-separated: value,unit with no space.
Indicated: 70,mL
